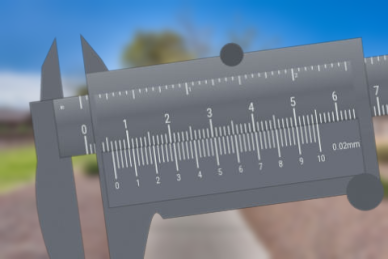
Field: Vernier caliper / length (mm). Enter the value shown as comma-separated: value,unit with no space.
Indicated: 6.0,mm
